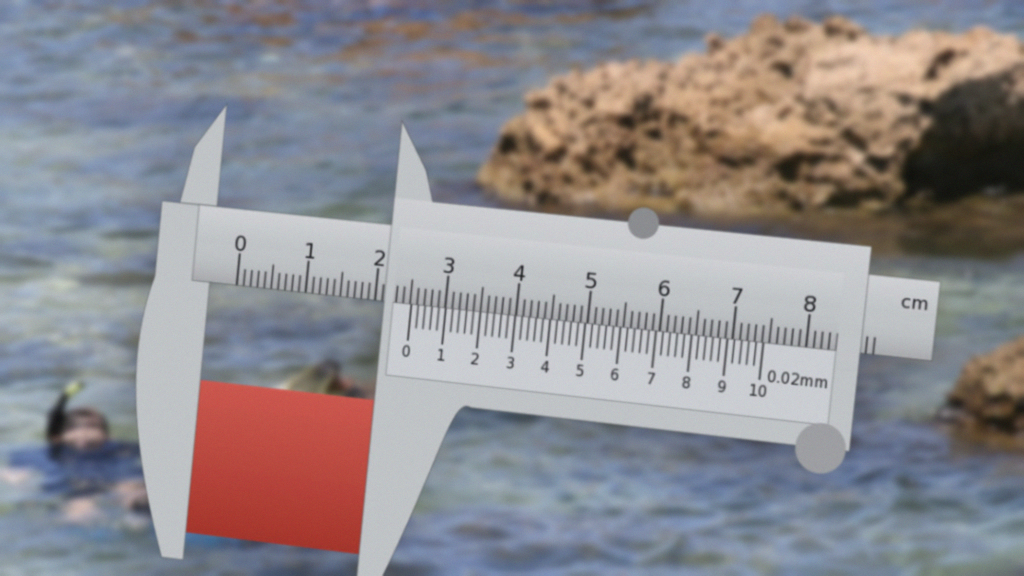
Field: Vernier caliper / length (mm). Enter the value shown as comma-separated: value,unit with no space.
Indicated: 25.2,mm
